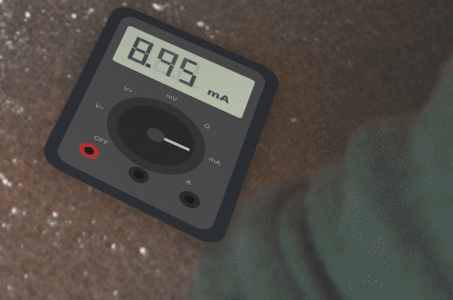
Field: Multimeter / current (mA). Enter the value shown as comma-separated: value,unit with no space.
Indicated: 8.95,mA
